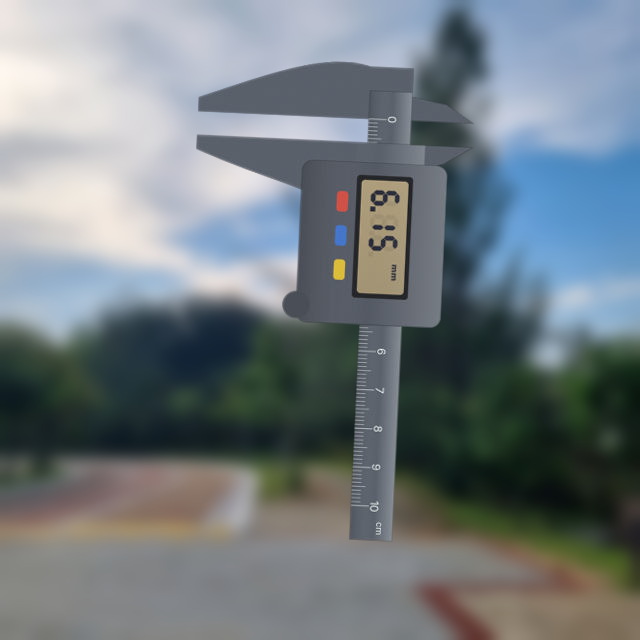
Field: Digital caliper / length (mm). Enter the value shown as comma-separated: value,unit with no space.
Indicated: 6.15,mm
